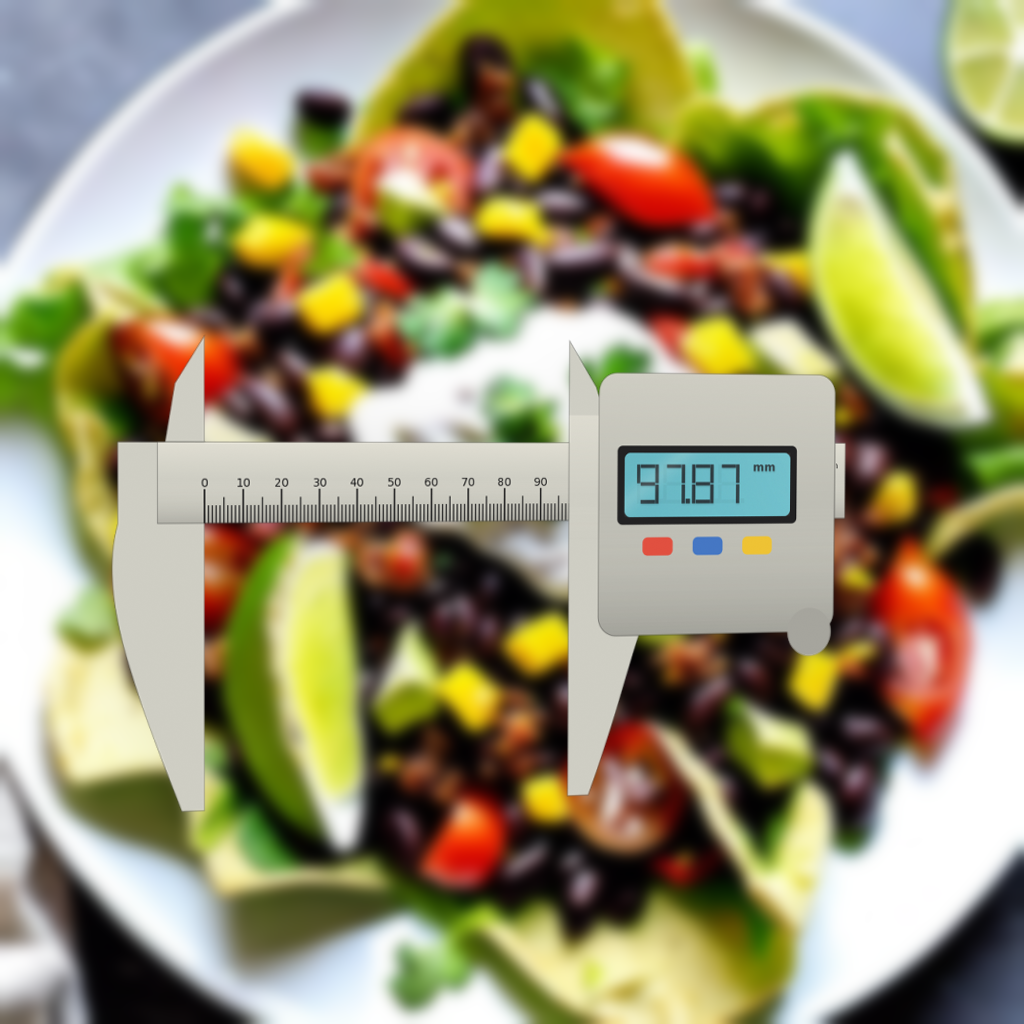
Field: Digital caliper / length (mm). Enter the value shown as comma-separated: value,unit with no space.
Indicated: 97.87,mm
